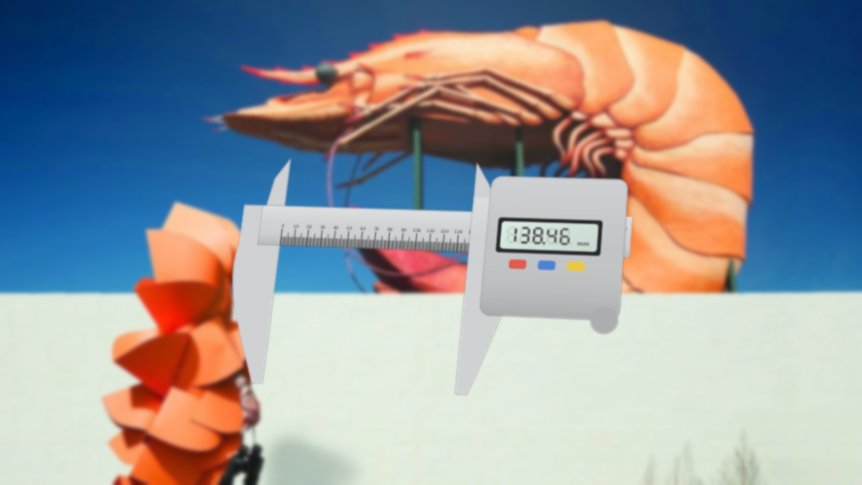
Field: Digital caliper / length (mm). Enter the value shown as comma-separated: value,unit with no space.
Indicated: 138.46,mm
